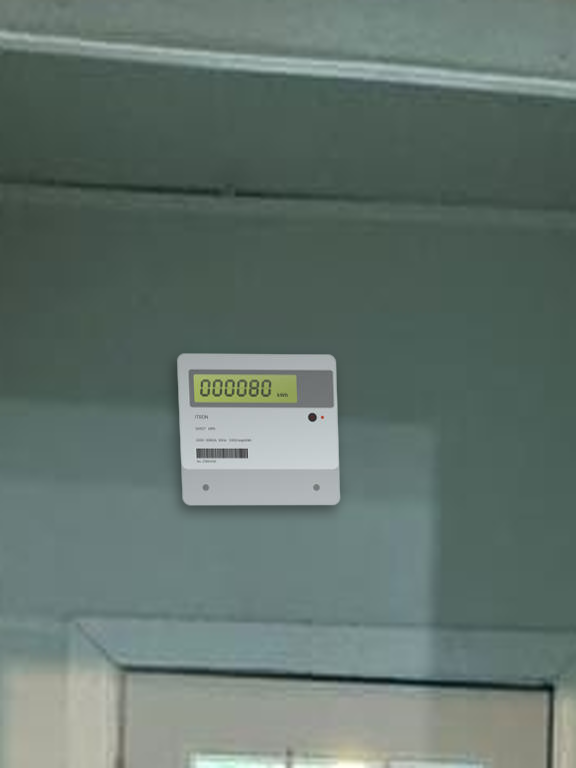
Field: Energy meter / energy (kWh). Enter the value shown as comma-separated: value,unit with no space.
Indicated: 80,kWh
